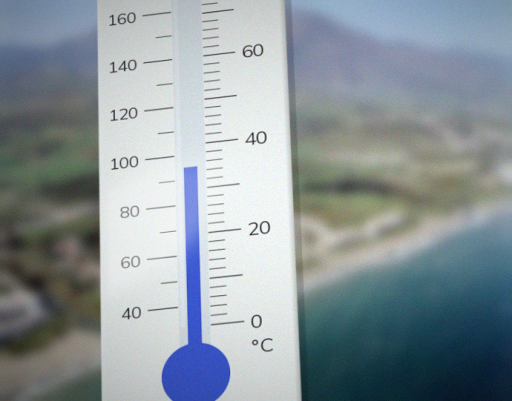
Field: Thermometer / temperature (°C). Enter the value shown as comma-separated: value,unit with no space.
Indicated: 35,°C
